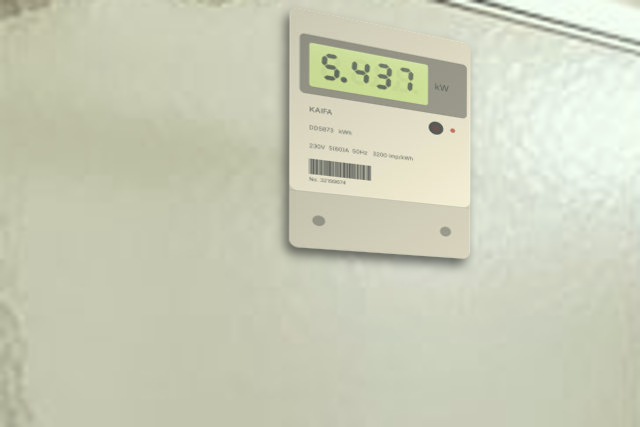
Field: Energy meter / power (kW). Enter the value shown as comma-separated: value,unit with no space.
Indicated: 5.437,kW
